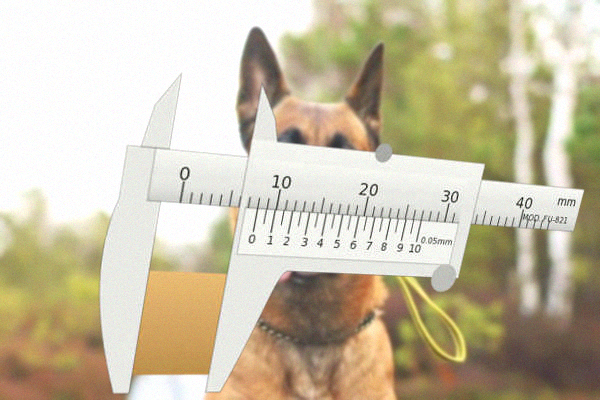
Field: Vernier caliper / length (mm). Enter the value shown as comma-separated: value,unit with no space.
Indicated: 8.0,mm
